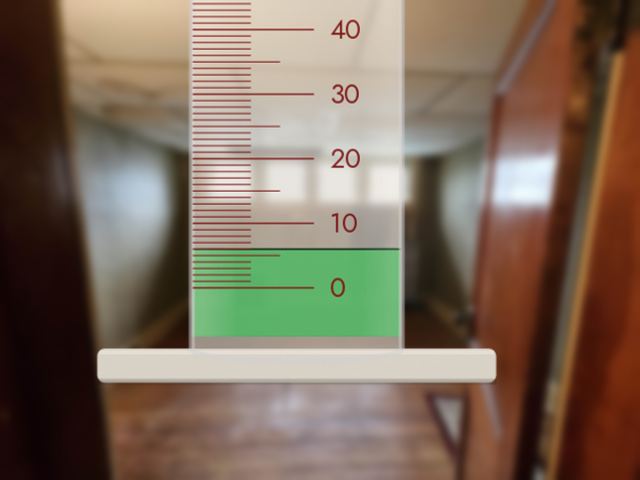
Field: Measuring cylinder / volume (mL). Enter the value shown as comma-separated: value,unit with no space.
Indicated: 6,mL
